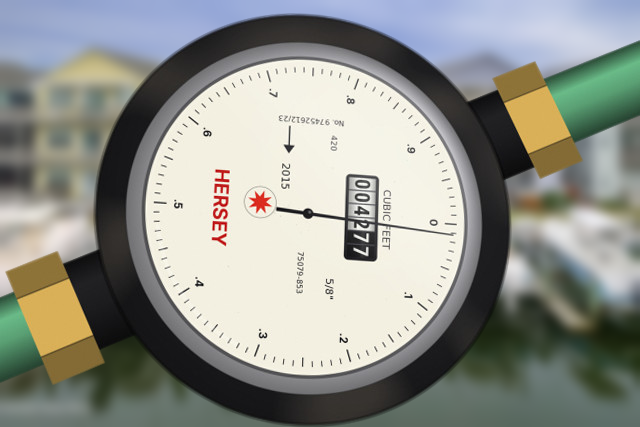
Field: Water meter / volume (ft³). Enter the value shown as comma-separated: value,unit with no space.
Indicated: 4277.01,ft³
